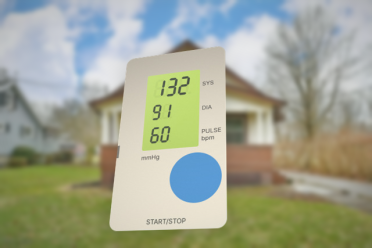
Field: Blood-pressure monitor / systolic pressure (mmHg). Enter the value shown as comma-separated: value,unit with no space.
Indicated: 132,mmHg
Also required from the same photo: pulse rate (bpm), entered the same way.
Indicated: 60,bpm
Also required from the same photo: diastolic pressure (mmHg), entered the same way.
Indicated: 91,mmHg
